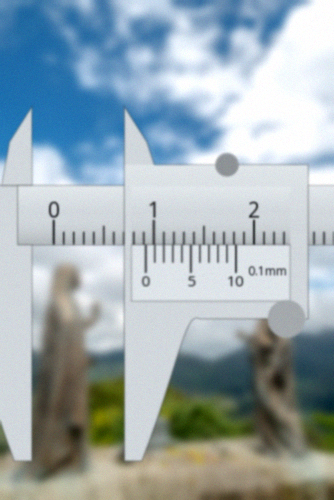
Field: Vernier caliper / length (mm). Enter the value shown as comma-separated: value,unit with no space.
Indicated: 9.2,mm
